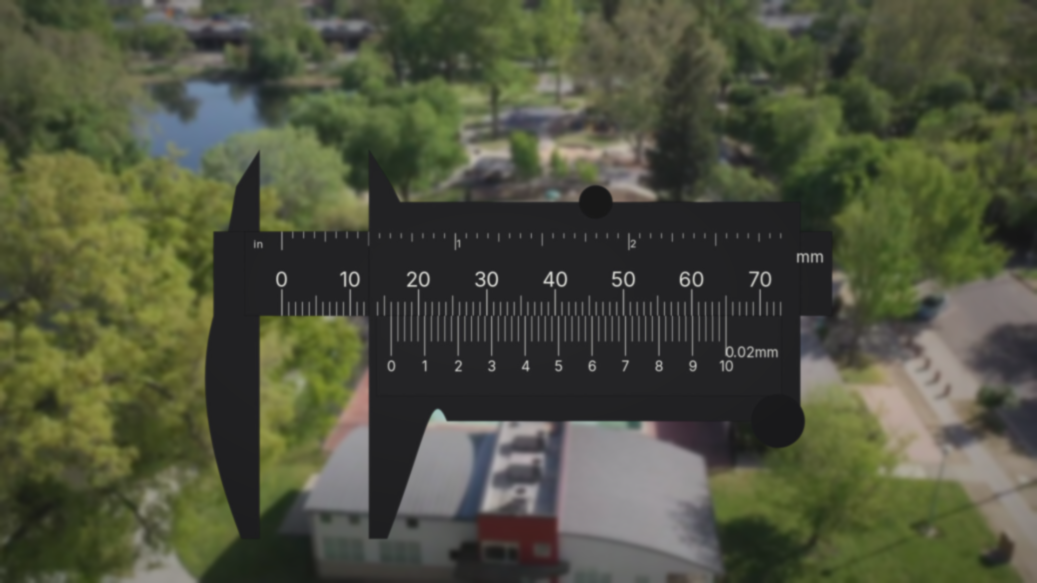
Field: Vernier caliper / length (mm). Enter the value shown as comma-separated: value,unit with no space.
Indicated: 16.0,mm
